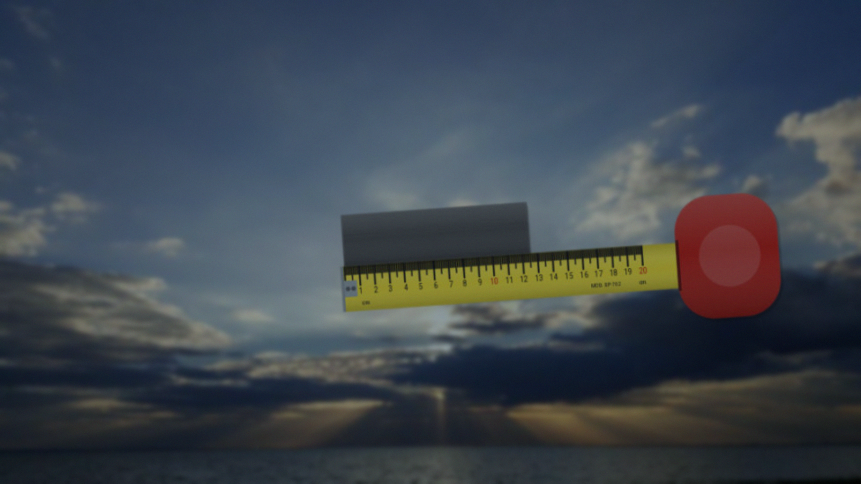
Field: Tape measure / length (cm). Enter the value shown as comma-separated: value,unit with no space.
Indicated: 12.5,cm
